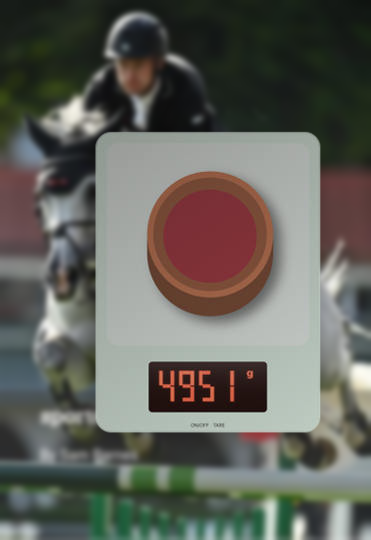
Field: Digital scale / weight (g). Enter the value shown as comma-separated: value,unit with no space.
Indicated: 4951,g
